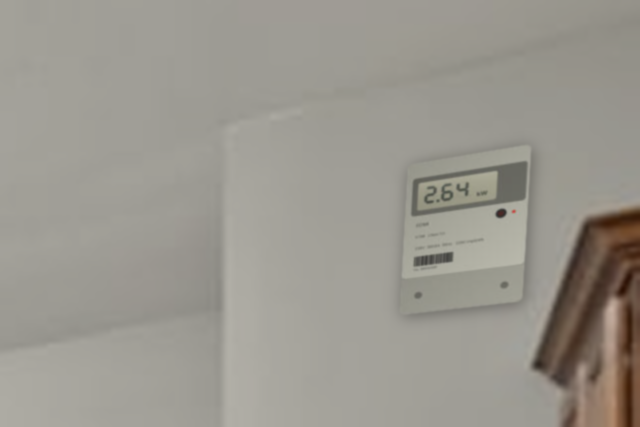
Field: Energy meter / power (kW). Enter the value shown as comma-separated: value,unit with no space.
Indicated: 2.64,kW
